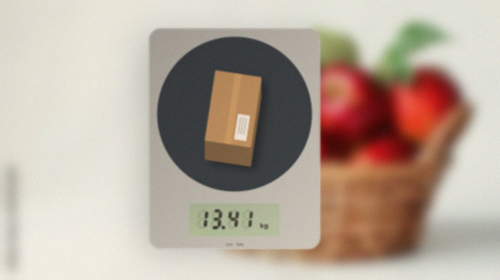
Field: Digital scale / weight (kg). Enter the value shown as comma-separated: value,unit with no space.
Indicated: 13.41,kg
